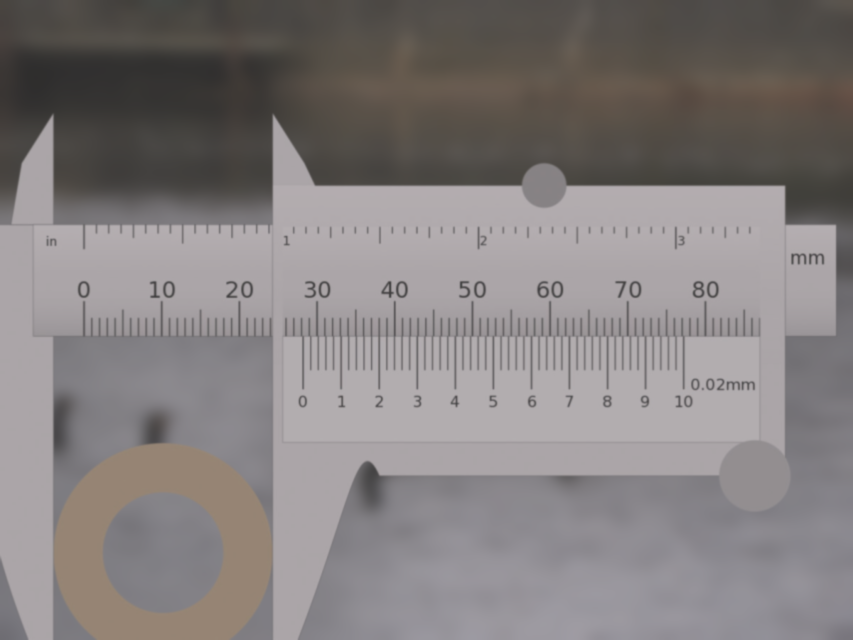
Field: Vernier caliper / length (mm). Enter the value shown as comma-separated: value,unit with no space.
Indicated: 28.2,mm
